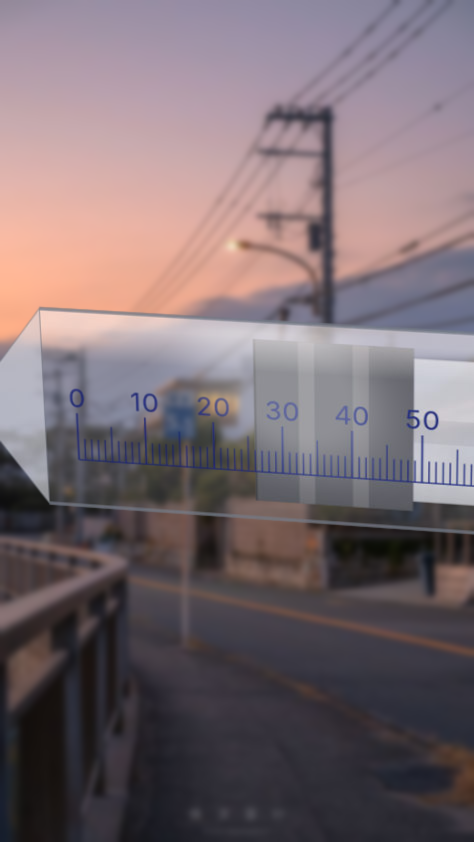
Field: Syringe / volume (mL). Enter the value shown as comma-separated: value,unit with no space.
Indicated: 26,mL
